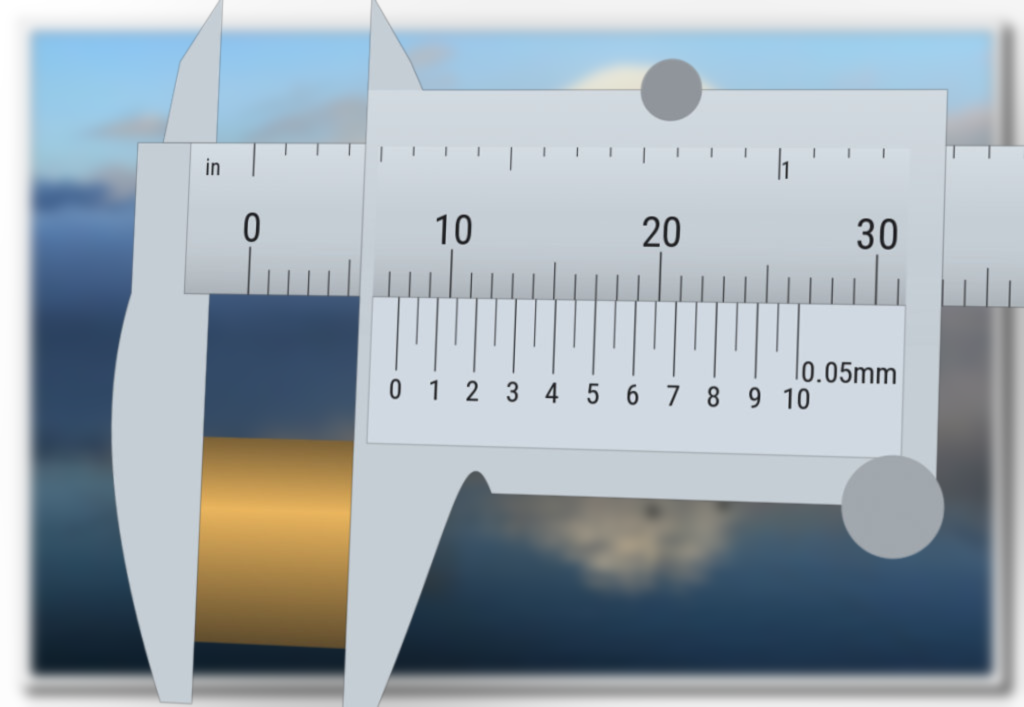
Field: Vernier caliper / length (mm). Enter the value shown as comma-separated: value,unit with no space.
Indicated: 7.5,mm
